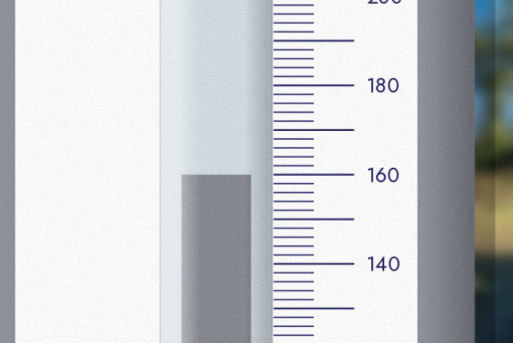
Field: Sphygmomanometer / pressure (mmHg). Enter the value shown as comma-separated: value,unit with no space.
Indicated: 160,mmHg
